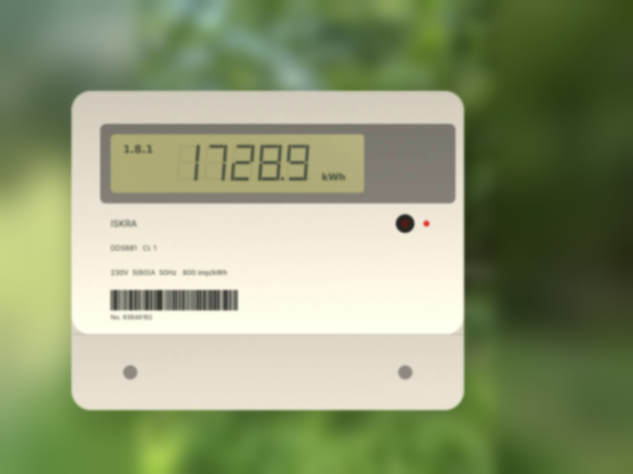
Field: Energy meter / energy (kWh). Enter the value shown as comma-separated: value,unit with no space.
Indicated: 1728.9,kWh
